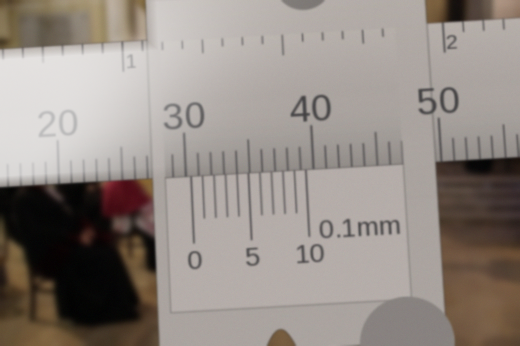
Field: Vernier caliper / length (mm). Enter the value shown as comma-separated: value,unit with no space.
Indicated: 30.4,mm
